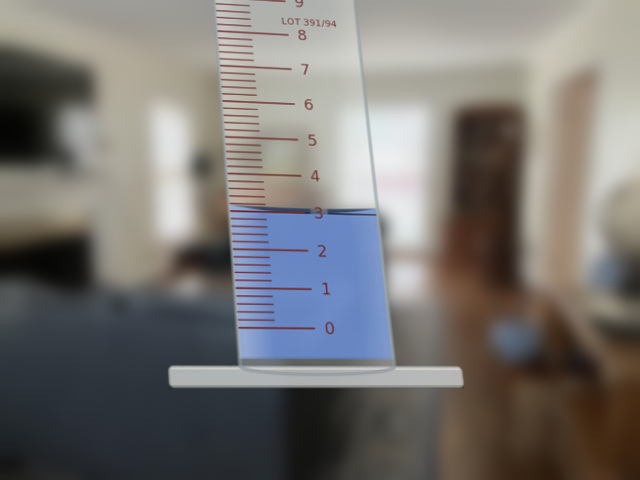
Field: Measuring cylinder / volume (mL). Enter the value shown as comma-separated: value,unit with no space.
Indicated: 3,mL
